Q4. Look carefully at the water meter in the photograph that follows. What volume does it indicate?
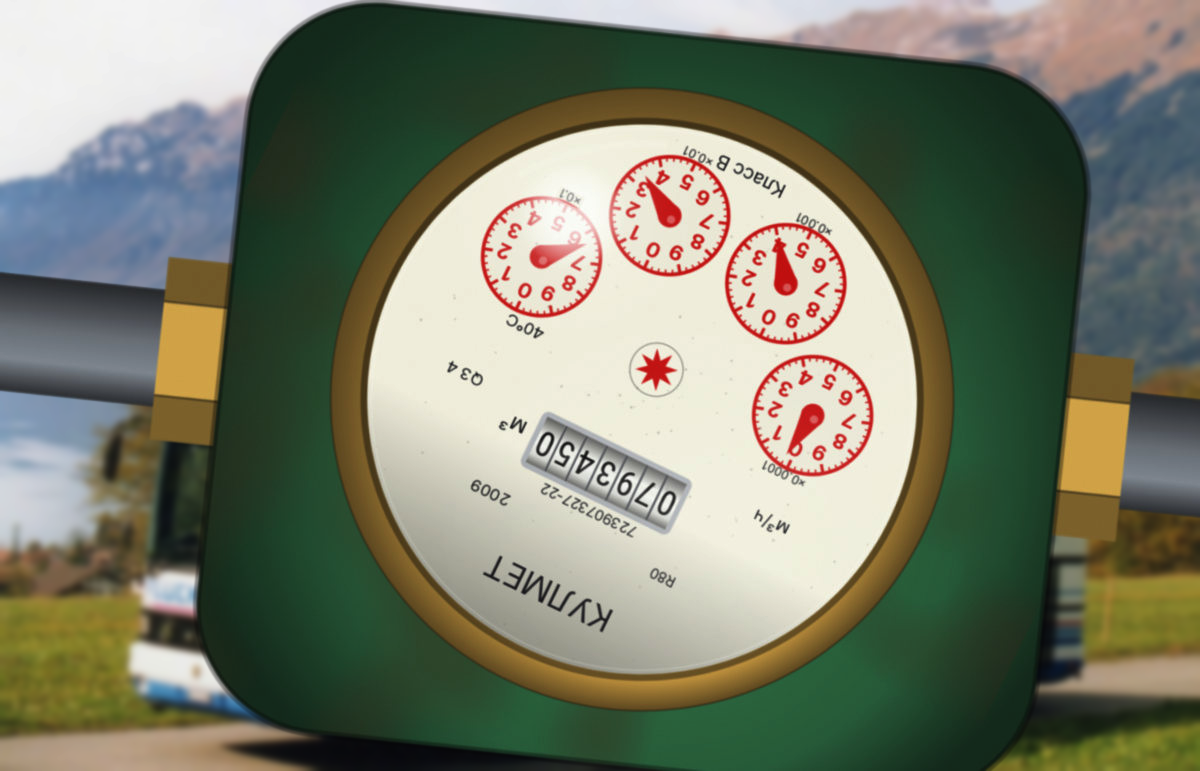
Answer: 793450.6340 m³
